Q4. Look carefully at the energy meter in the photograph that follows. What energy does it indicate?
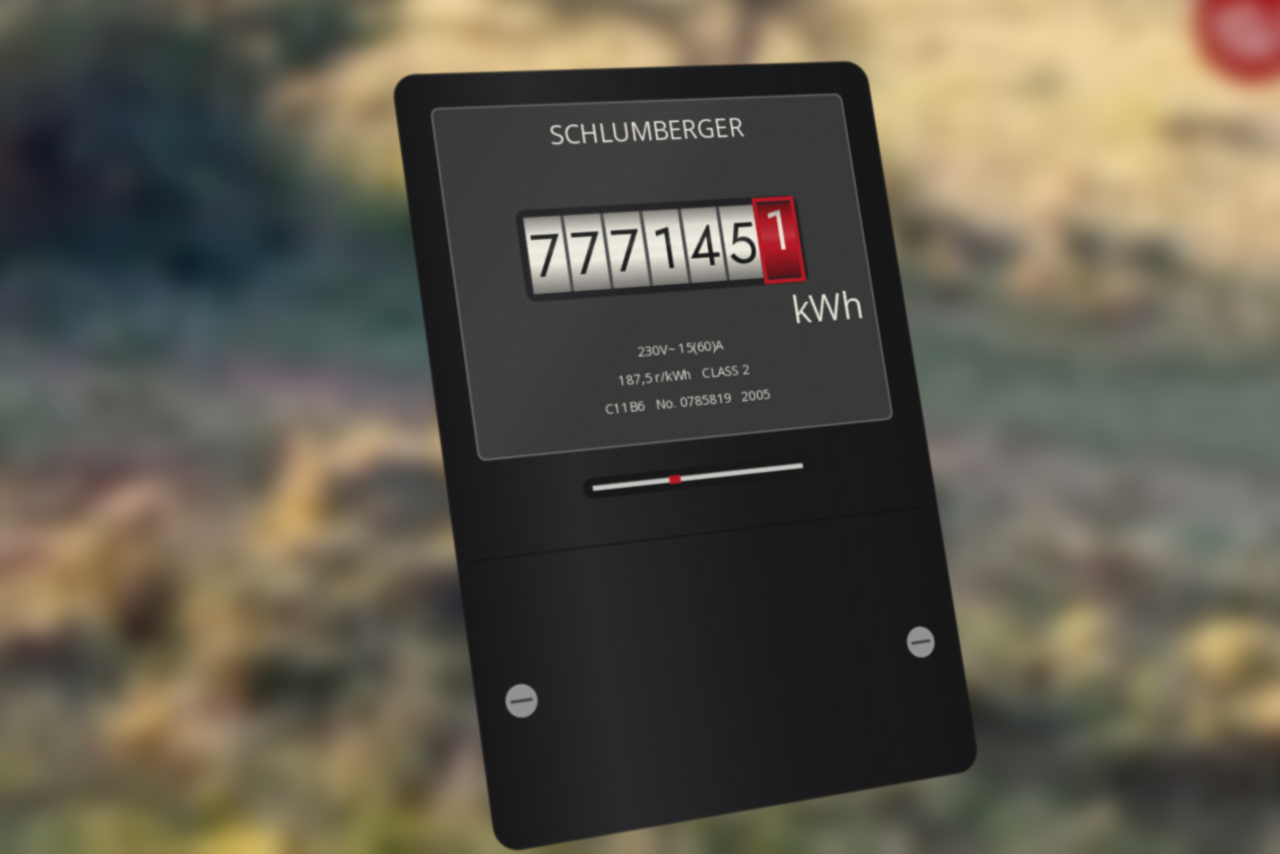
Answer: 777145.1 kWh
